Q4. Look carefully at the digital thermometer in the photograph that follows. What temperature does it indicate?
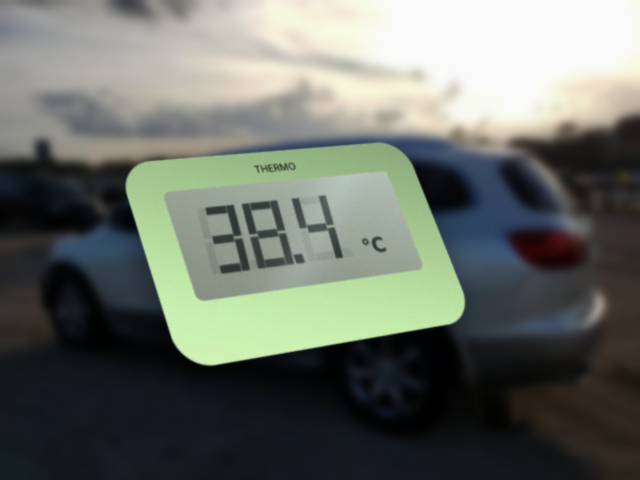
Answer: 38.4 °C
